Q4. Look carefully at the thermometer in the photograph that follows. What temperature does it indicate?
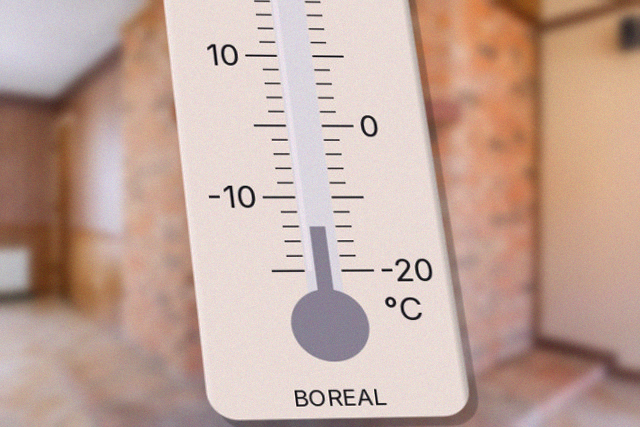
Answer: -14 °C
